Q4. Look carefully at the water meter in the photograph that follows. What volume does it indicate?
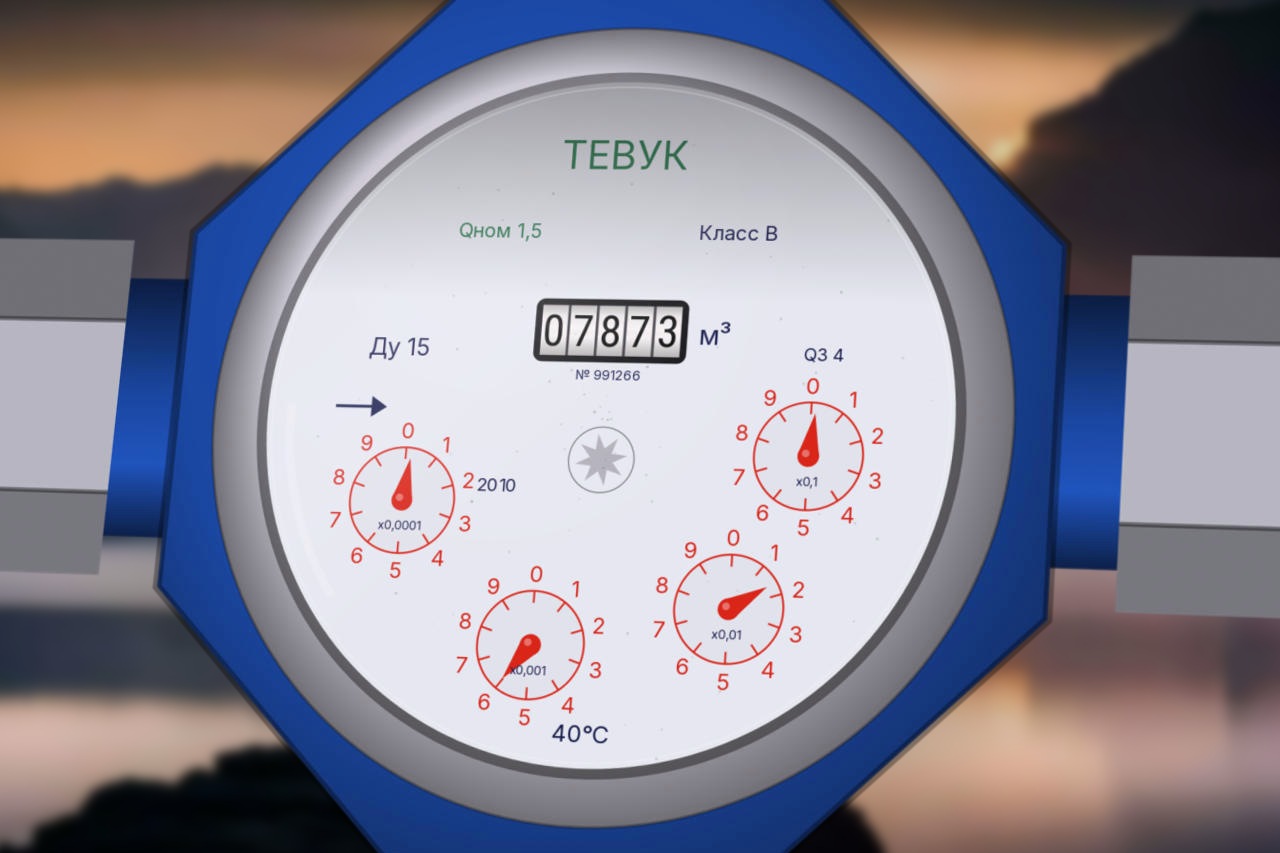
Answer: 7873.0160 m³
